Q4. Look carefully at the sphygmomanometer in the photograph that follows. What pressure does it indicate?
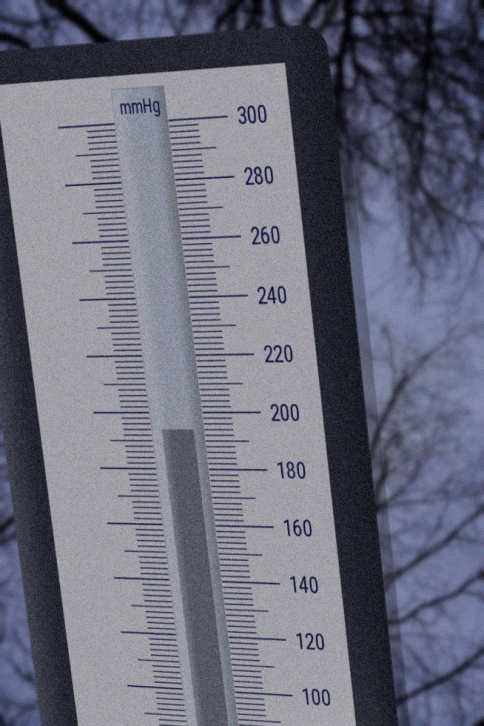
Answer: 194 mmHg
